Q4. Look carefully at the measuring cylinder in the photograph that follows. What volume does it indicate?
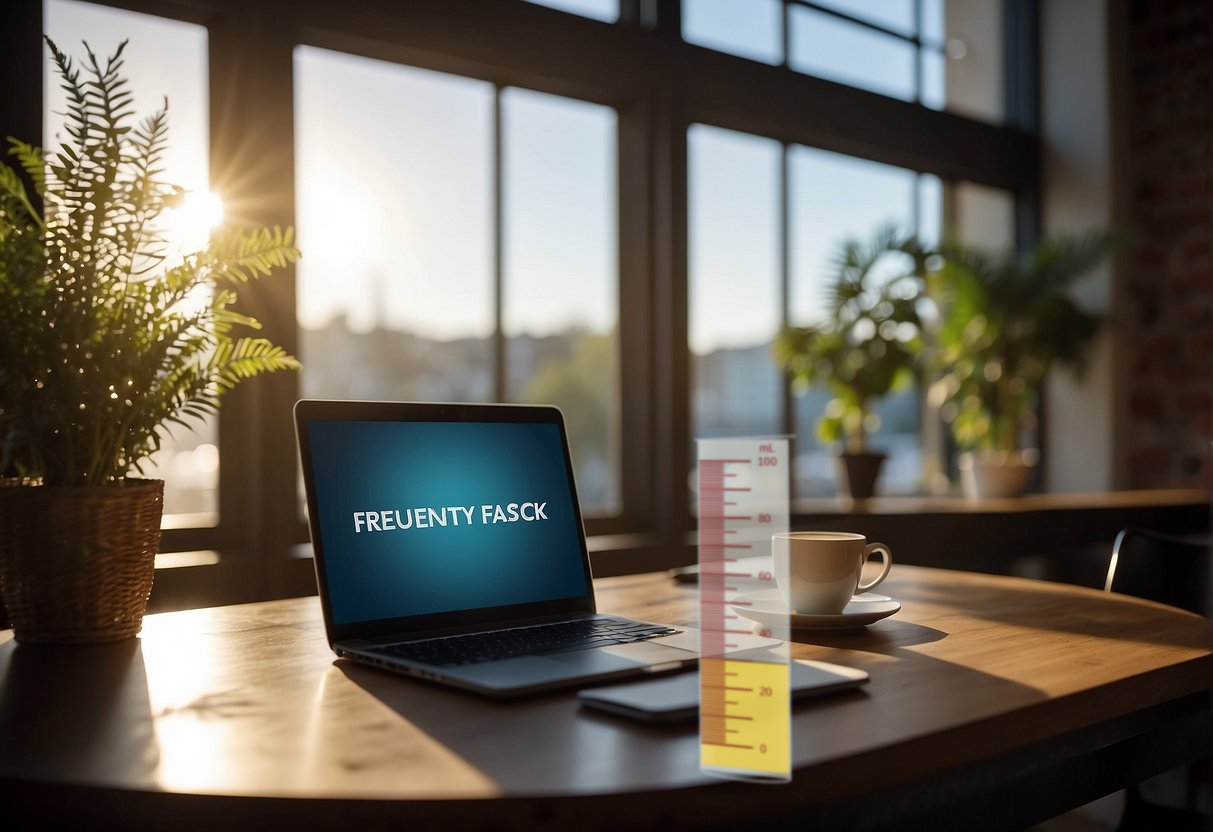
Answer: 30 mL
